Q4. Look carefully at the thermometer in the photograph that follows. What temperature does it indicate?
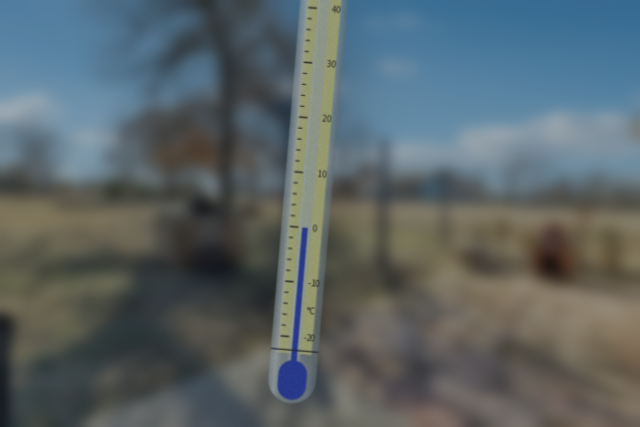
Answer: 0 °C
